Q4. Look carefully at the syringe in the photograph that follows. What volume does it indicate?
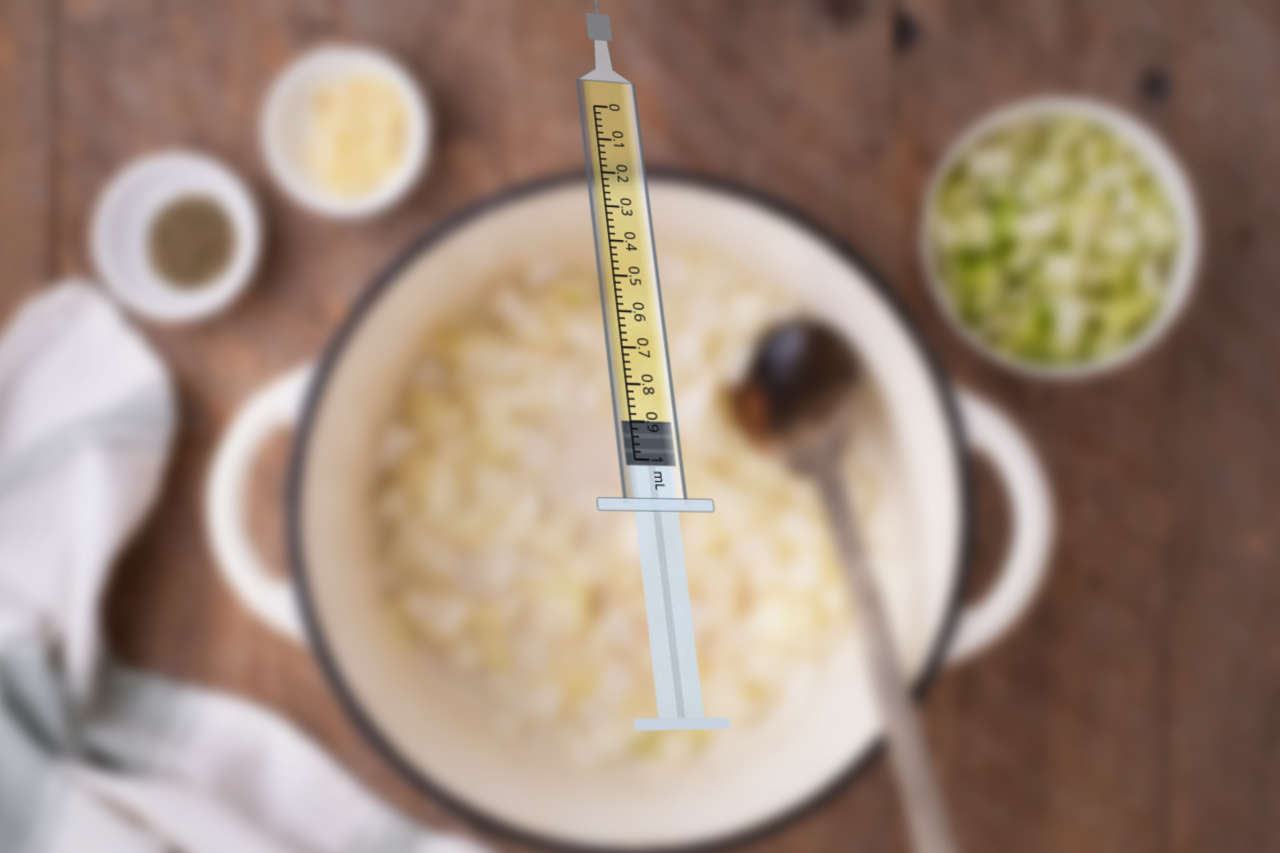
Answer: 0.9 mL
